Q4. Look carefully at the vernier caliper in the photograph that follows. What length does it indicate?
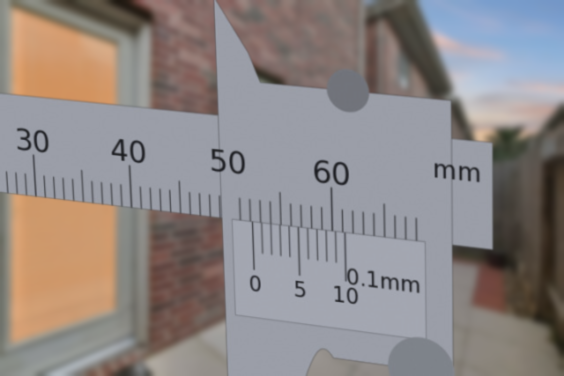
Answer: 52.2 mm
